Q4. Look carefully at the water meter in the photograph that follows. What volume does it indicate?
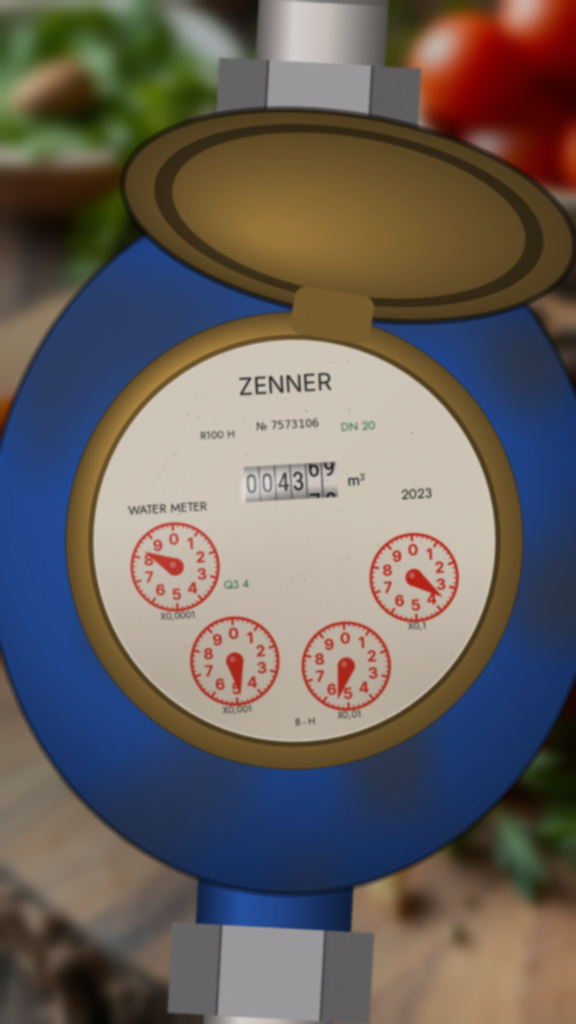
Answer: 4369.3548 m³
